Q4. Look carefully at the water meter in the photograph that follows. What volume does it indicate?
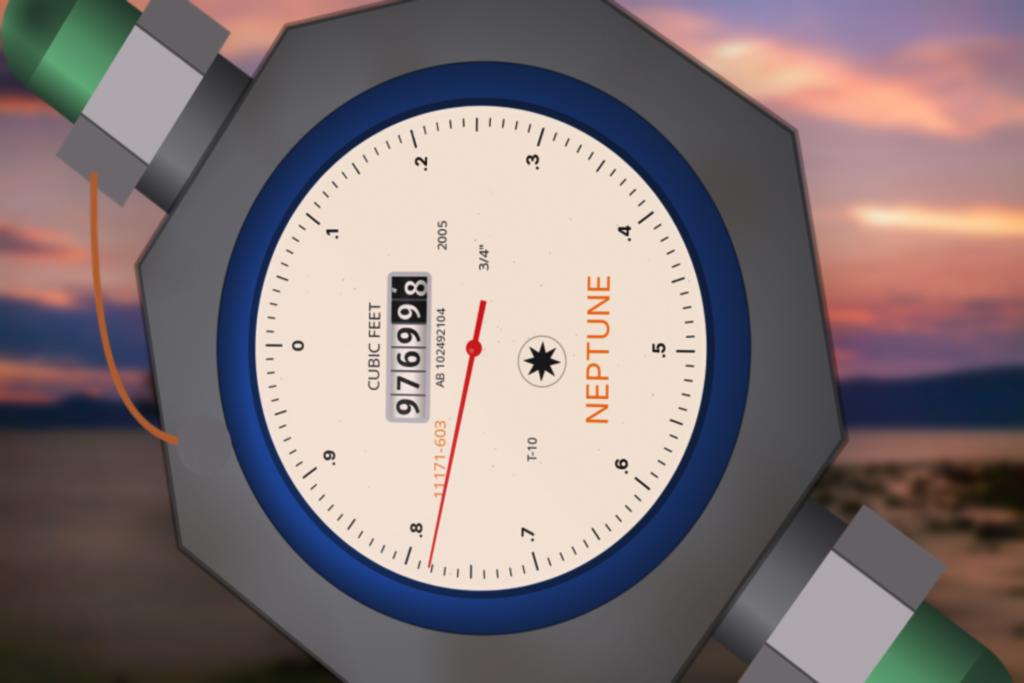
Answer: 976997.78 ft³
